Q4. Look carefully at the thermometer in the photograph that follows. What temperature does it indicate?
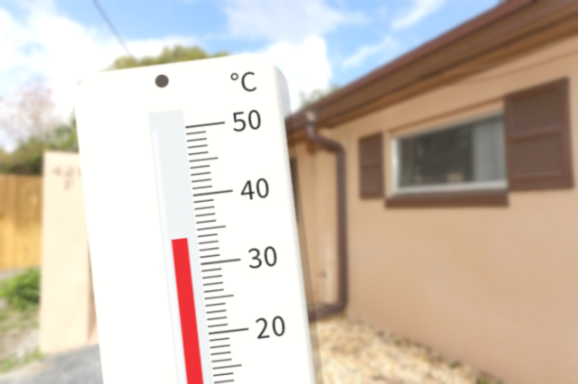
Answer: 34 °C
